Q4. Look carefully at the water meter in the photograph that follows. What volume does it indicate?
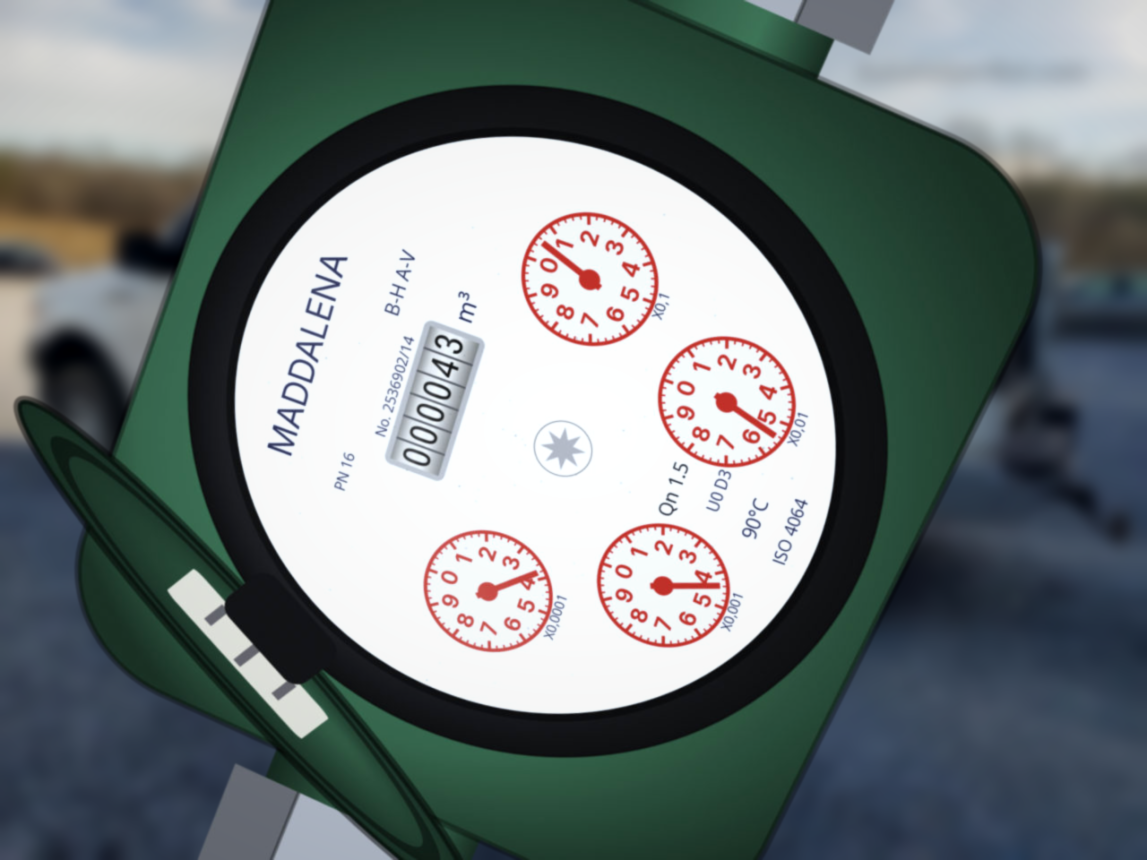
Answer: 43.0543 m³
